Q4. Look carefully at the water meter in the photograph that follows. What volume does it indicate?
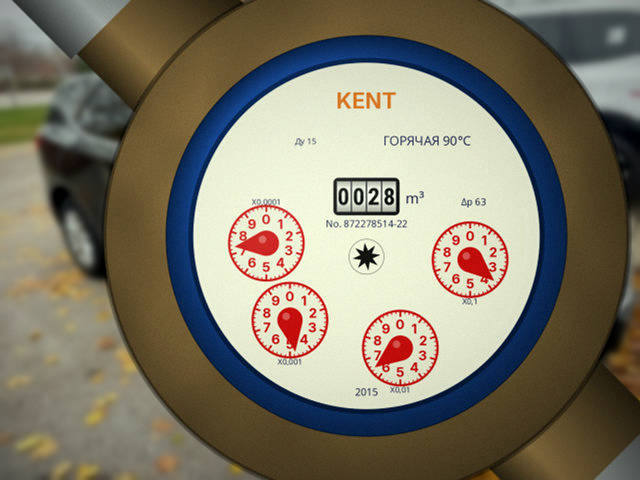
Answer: 28.3647 m³
